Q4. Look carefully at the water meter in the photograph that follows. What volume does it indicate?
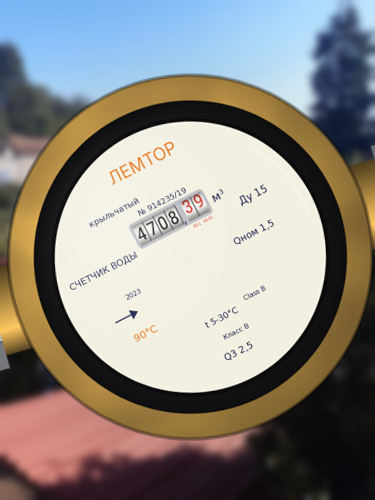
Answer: 4708.39 m³
